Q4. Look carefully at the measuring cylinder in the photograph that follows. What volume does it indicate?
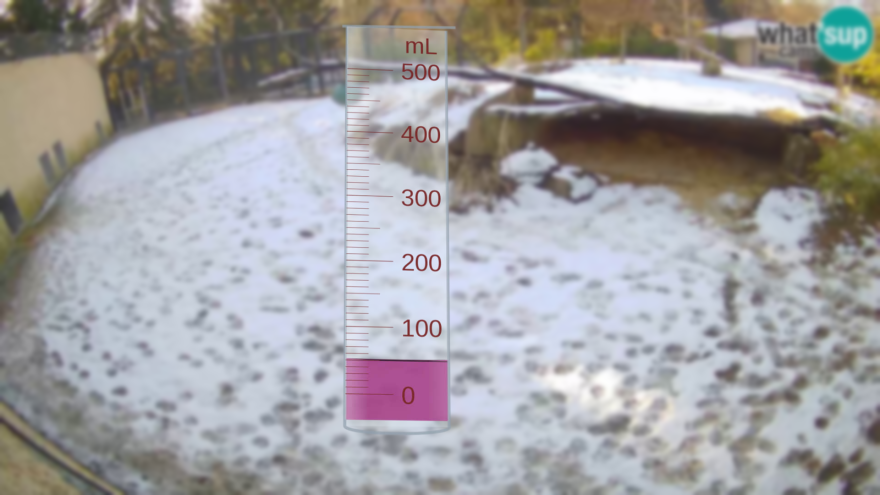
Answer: 50 mL
